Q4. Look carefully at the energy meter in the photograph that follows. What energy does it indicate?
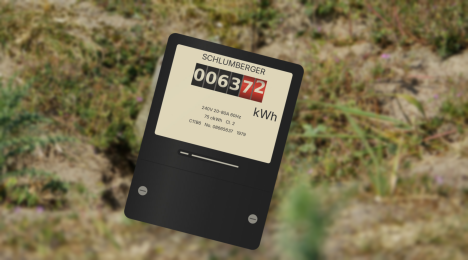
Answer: 63.72 kWh
